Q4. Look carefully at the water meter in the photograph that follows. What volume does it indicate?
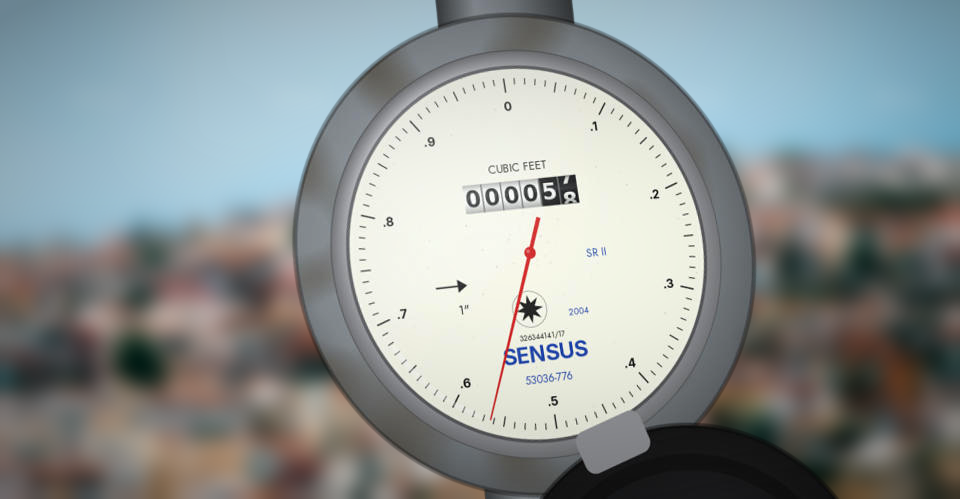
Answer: 57.56 ft³
